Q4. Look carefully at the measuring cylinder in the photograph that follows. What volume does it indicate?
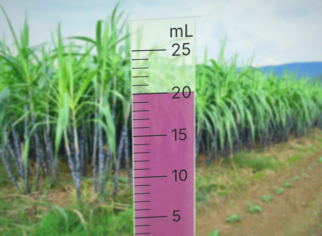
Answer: 20 mL
